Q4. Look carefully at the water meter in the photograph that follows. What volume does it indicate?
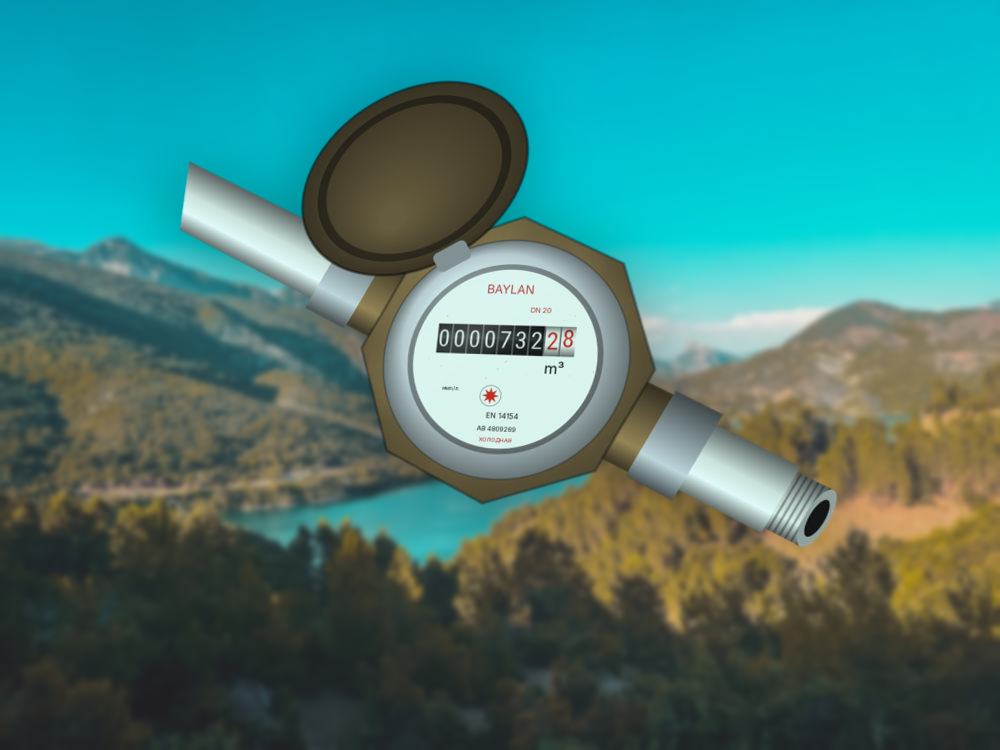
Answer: 732.28 m³
